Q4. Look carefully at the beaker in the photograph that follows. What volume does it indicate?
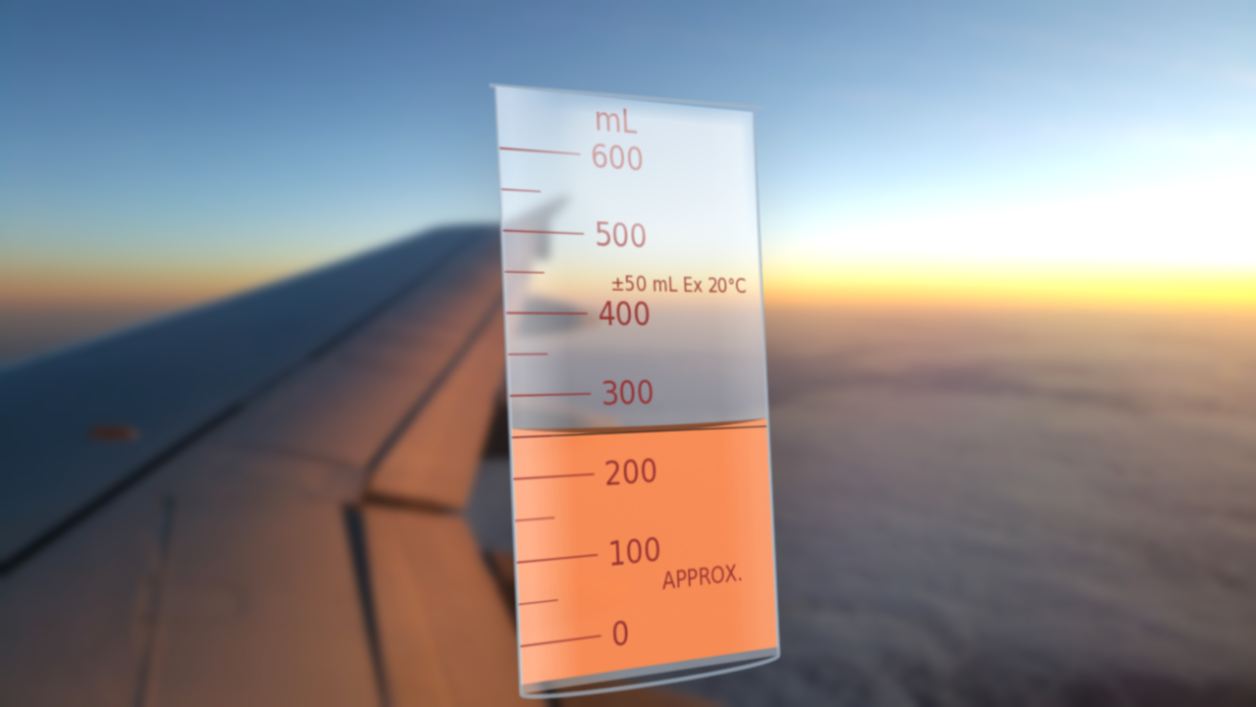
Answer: 250 mL
